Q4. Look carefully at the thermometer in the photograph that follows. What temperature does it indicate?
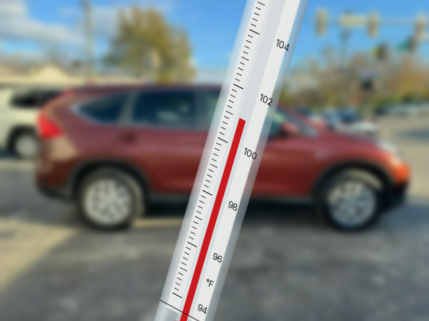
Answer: 101 °F
